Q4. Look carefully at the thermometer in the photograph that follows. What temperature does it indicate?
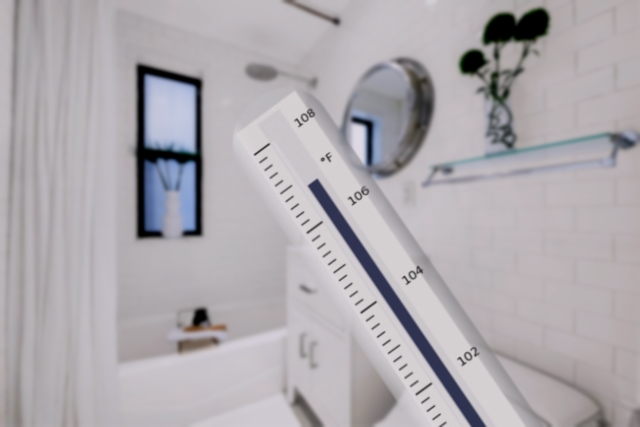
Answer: 106.8 °F
